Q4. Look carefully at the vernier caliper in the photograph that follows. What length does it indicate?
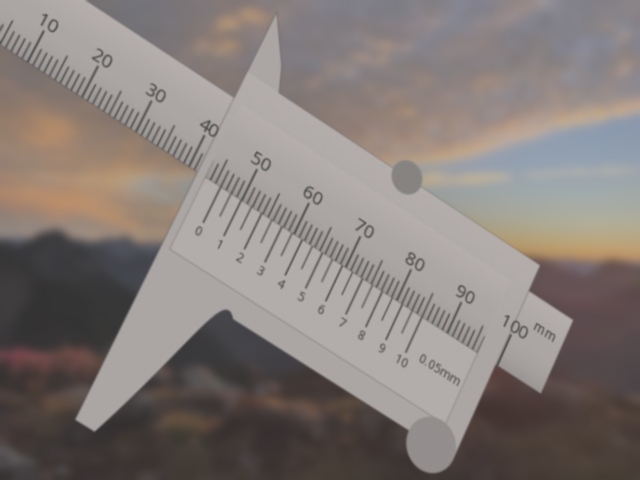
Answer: 46.0 mm
